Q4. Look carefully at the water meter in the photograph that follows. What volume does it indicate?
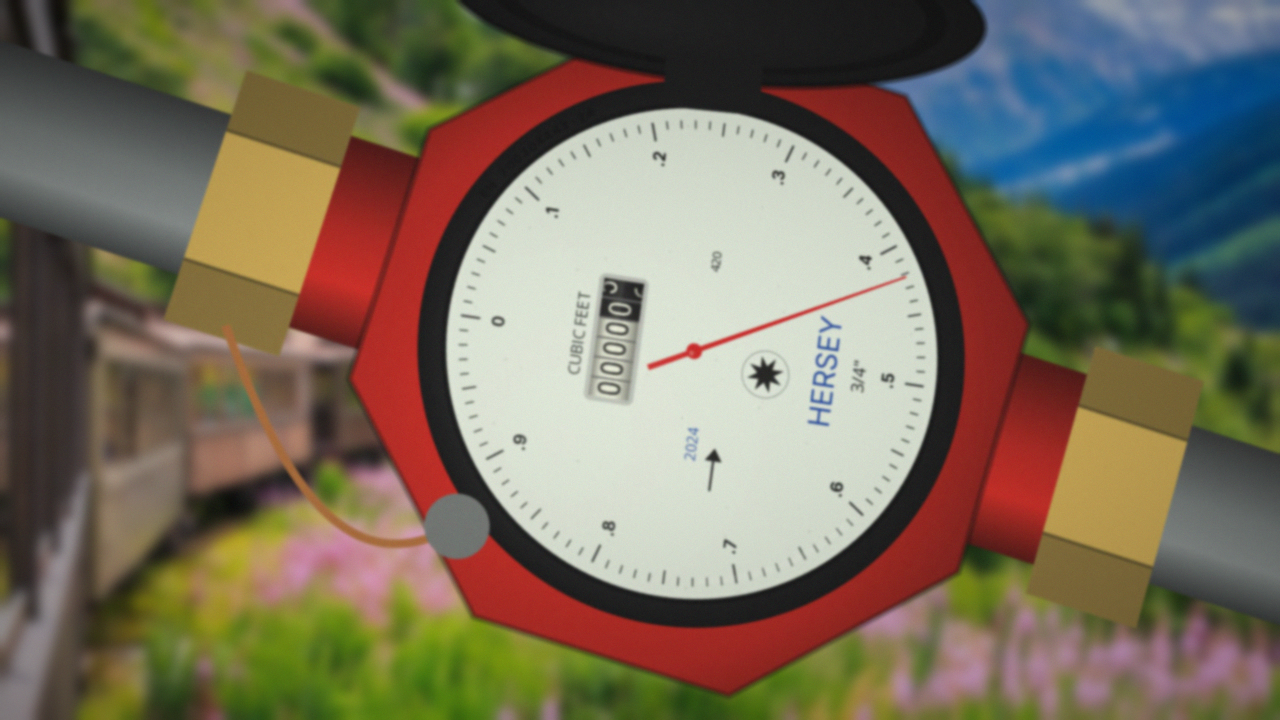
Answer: 5.42 ft³
